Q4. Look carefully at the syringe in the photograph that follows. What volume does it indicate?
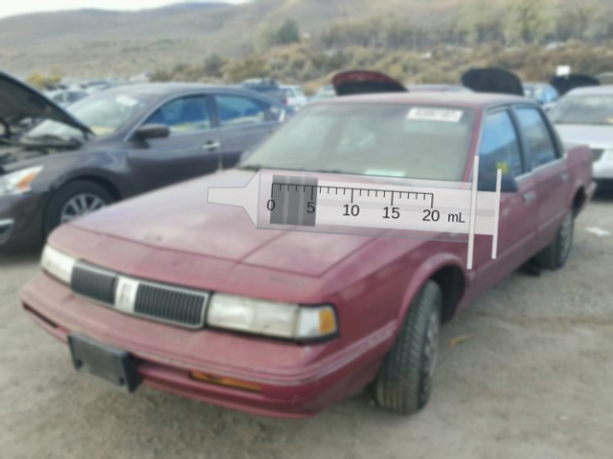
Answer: 0 mL
